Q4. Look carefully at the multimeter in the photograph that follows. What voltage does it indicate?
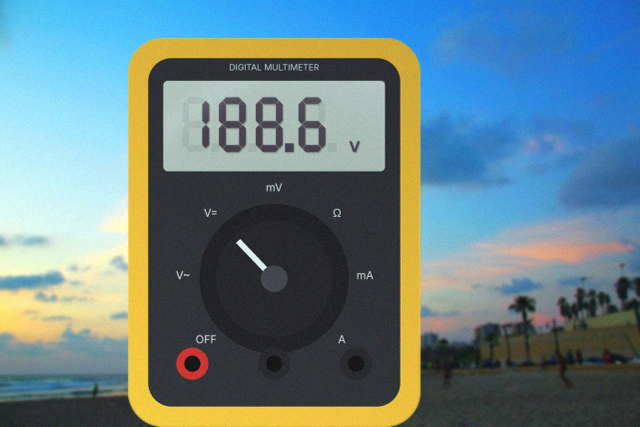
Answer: 188.6 V
